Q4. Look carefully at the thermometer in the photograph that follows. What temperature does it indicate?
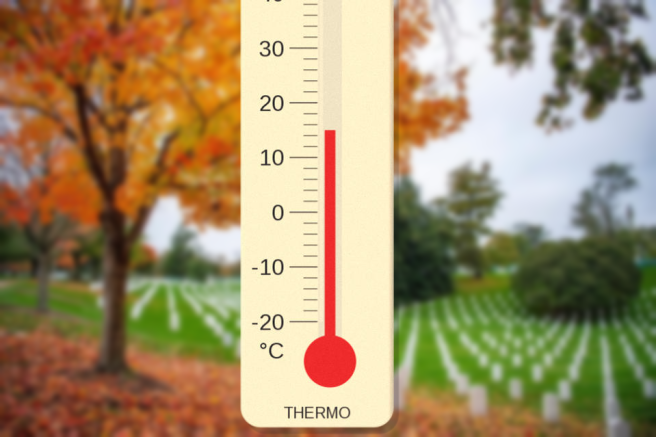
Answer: 15 °C
